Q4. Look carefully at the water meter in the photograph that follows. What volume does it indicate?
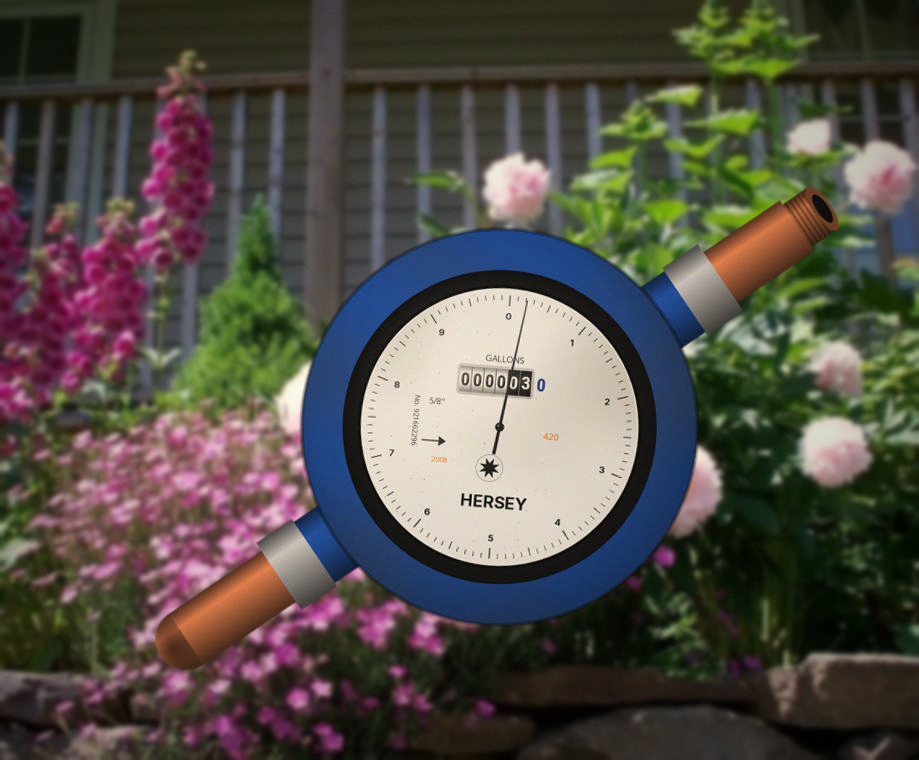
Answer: 30.2 gal
